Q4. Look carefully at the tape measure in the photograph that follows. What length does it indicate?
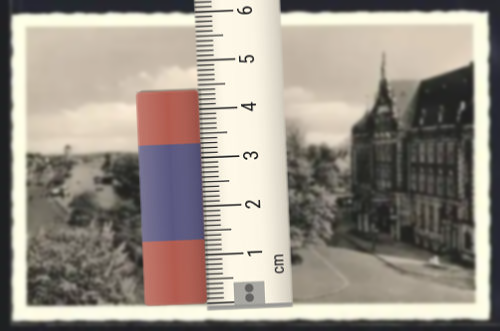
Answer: 4.4 cm
